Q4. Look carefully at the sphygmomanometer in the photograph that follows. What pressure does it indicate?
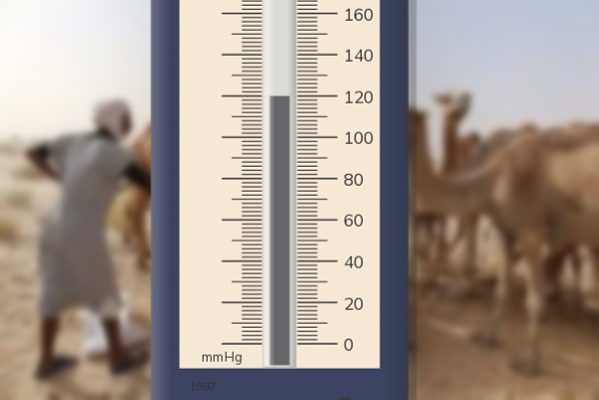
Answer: 120 mmHg
